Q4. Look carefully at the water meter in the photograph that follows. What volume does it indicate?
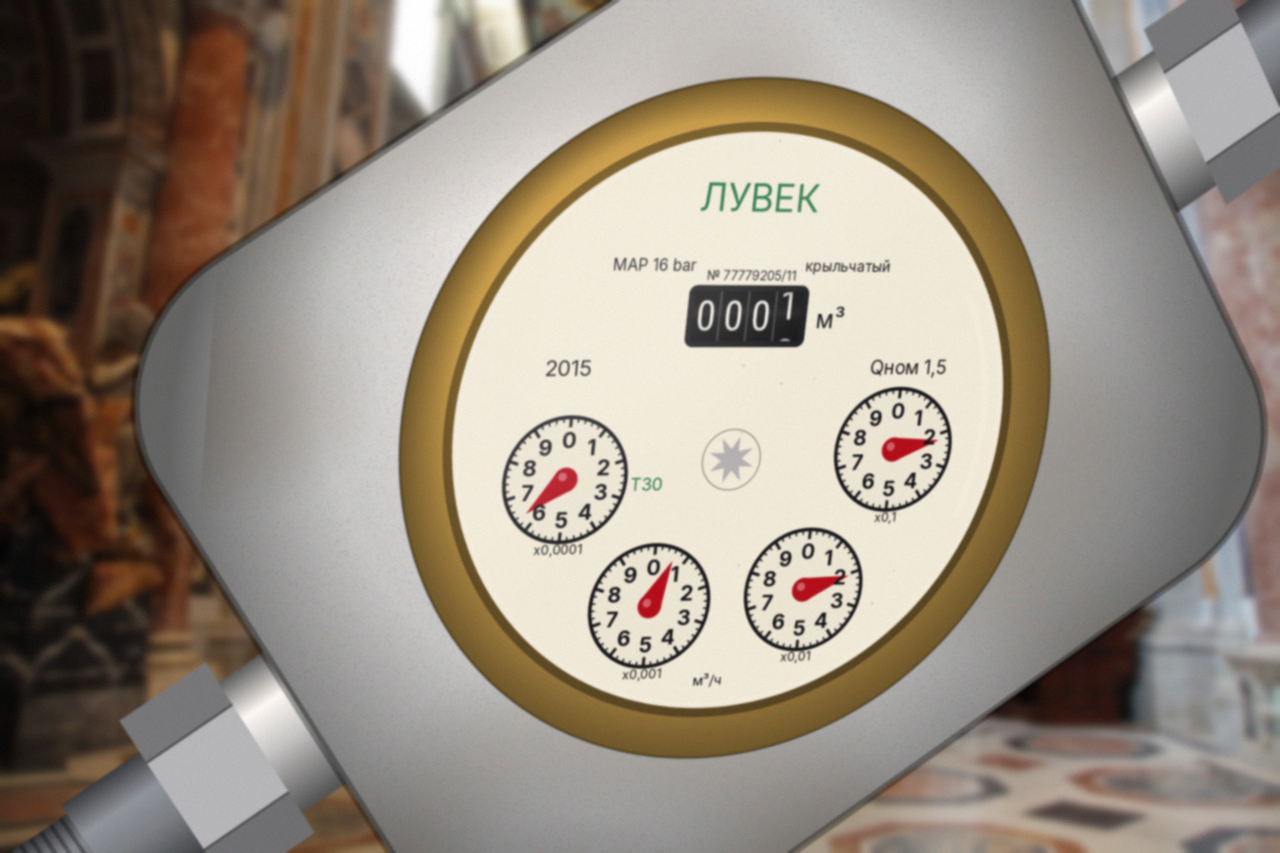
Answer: 1.2206 m³
